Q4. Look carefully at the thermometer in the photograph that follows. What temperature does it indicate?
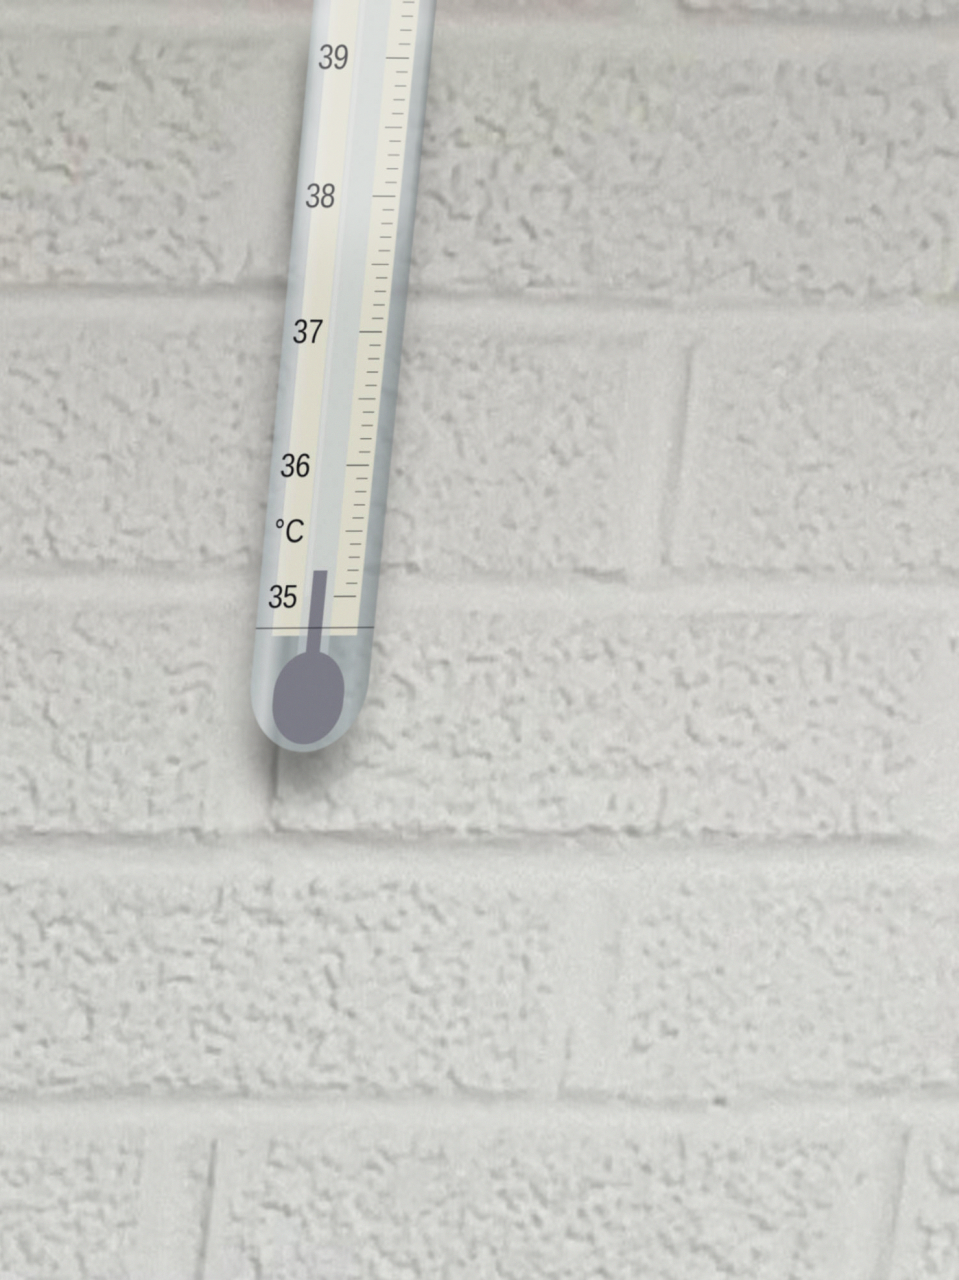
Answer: 35.2 °C
